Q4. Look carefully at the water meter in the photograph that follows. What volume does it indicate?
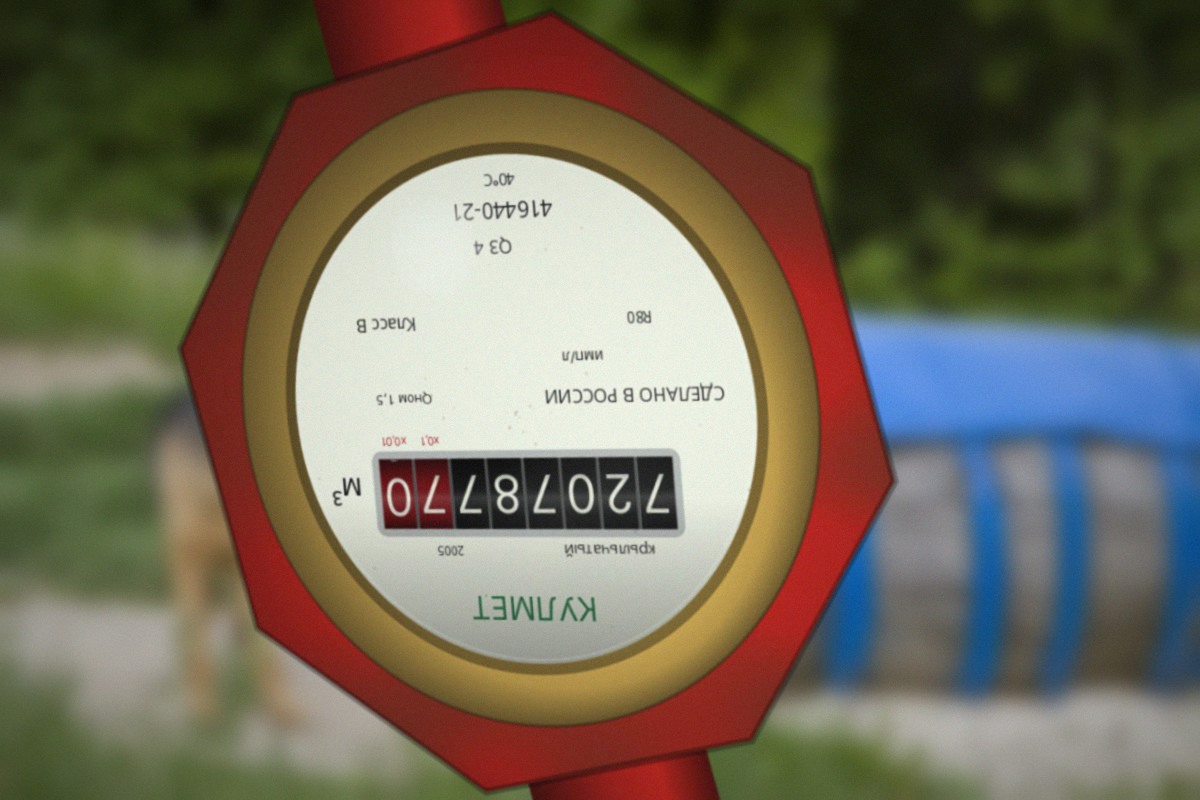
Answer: 720787.70 m³
